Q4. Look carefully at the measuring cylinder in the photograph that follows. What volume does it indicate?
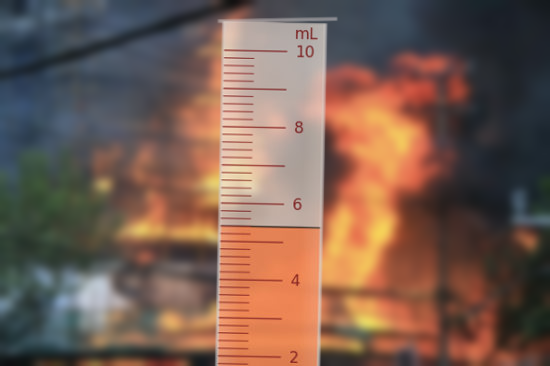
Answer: 5.4 mL
